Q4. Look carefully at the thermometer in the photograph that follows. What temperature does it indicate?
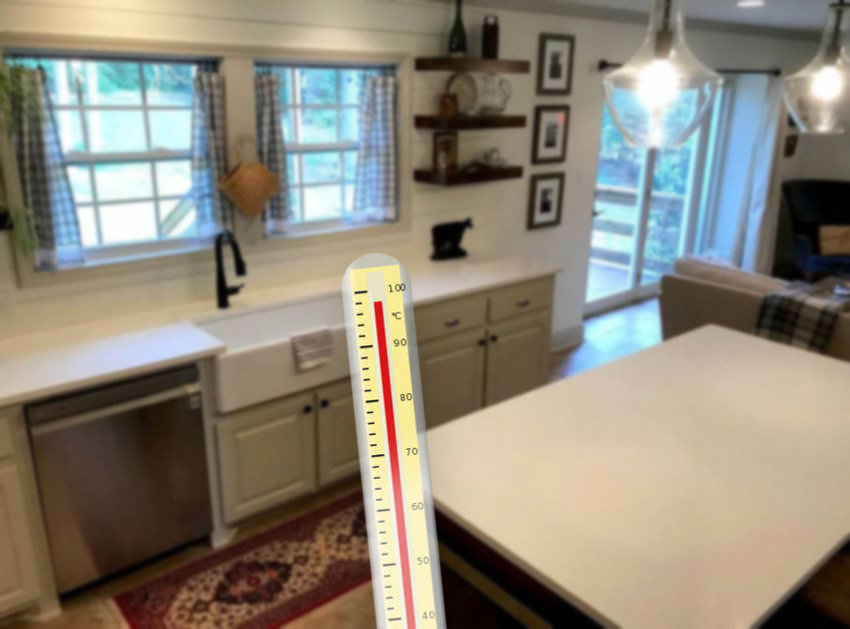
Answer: 98 °C
